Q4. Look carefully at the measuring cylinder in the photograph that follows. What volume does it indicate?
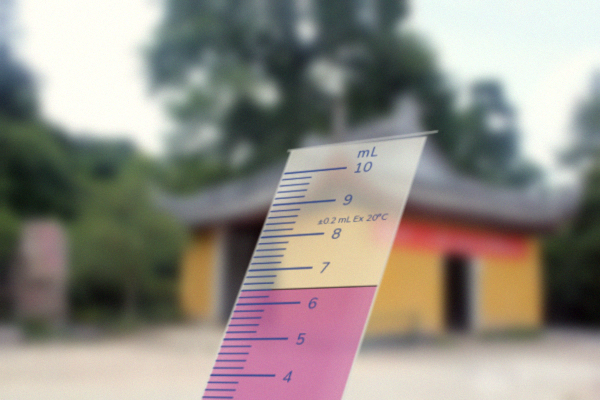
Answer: 6.4 mL
